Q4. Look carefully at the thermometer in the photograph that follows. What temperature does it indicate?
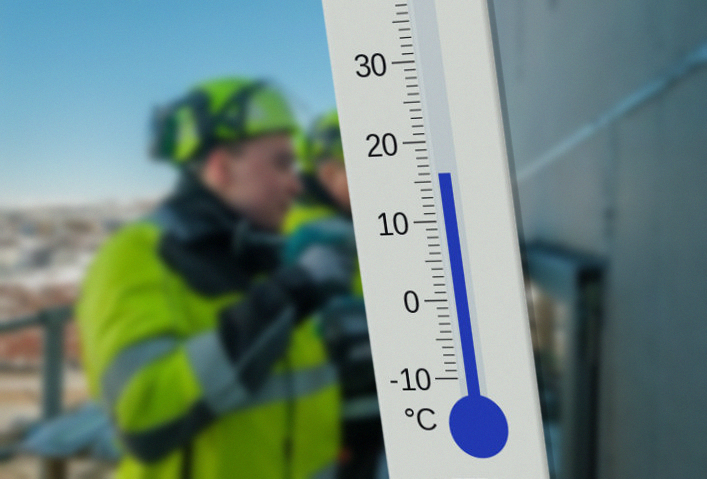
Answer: 16 °C
